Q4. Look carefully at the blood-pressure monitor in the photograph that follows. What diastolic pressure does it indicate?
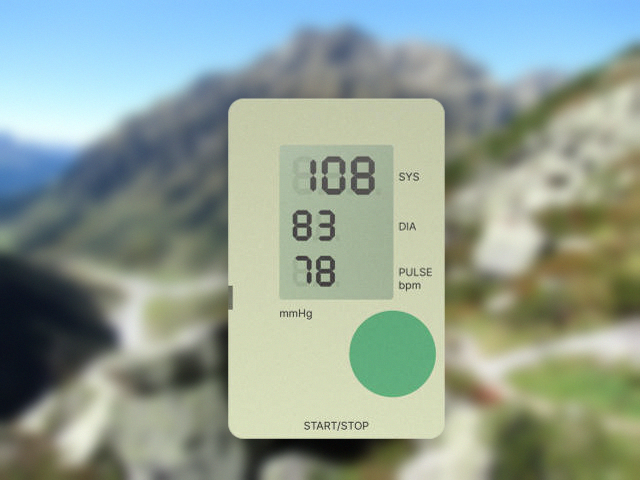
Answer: 83 mmHg
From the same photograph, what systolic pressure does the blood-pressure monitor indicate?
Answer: 108 mmHg
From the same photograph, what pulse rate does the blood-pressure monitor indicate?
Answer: 78 bpm
